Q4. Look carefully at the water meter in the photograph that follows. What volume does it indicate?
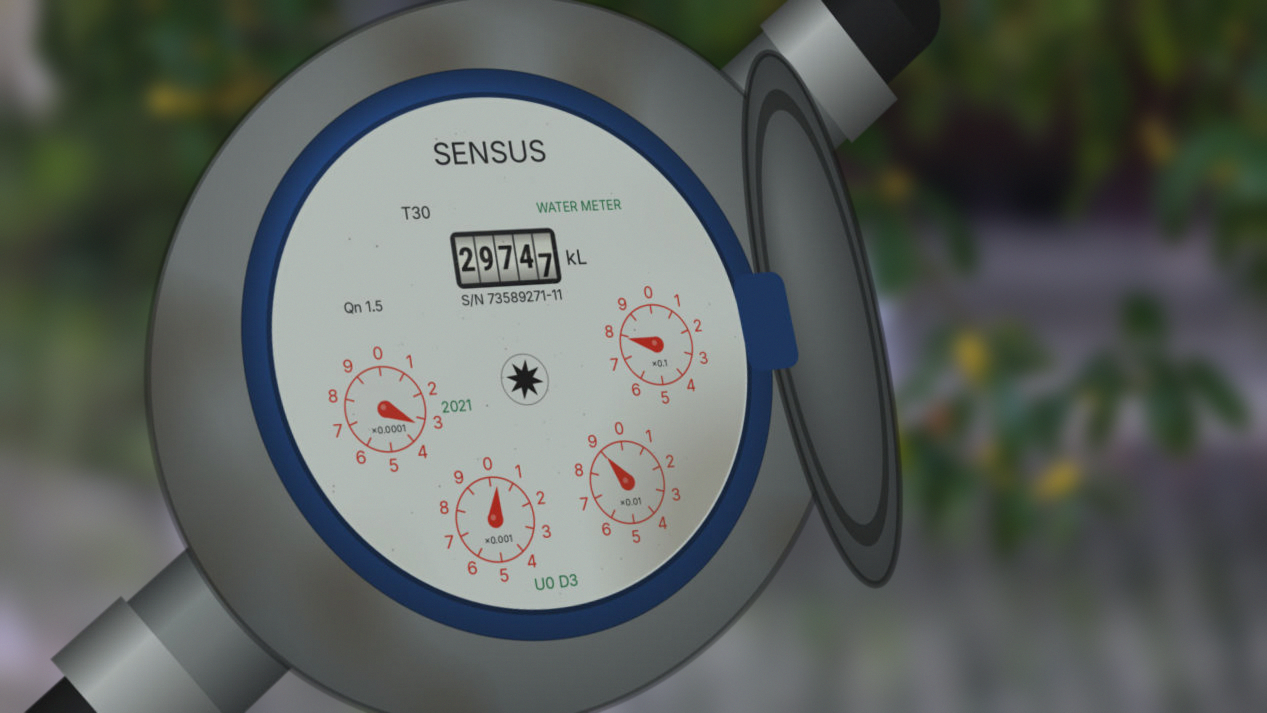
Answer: 29746.7903 kL
